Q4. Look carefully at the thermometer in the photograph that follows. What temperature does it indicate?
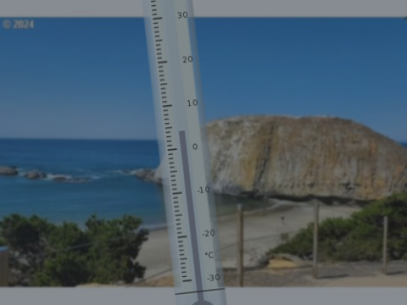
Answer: 4 °C
